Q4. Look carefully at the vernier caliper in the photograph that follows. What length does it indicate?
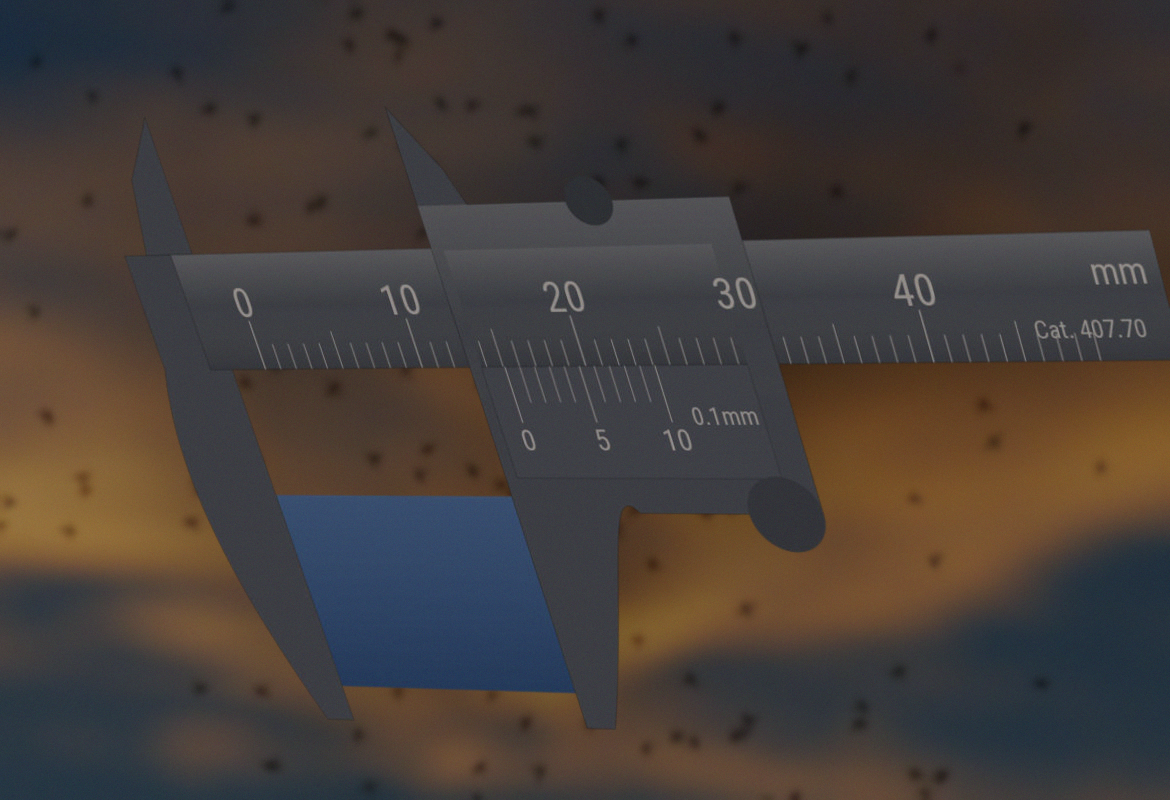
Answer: 15.1 mm
